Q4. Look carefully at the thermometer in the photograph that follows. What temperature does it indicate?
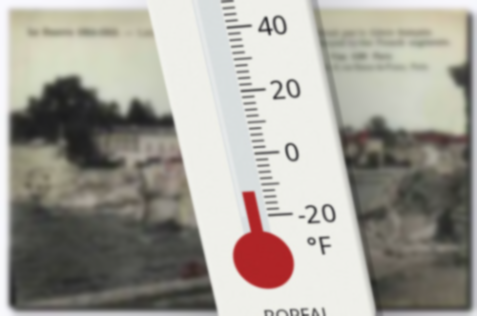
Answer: -12 °F
